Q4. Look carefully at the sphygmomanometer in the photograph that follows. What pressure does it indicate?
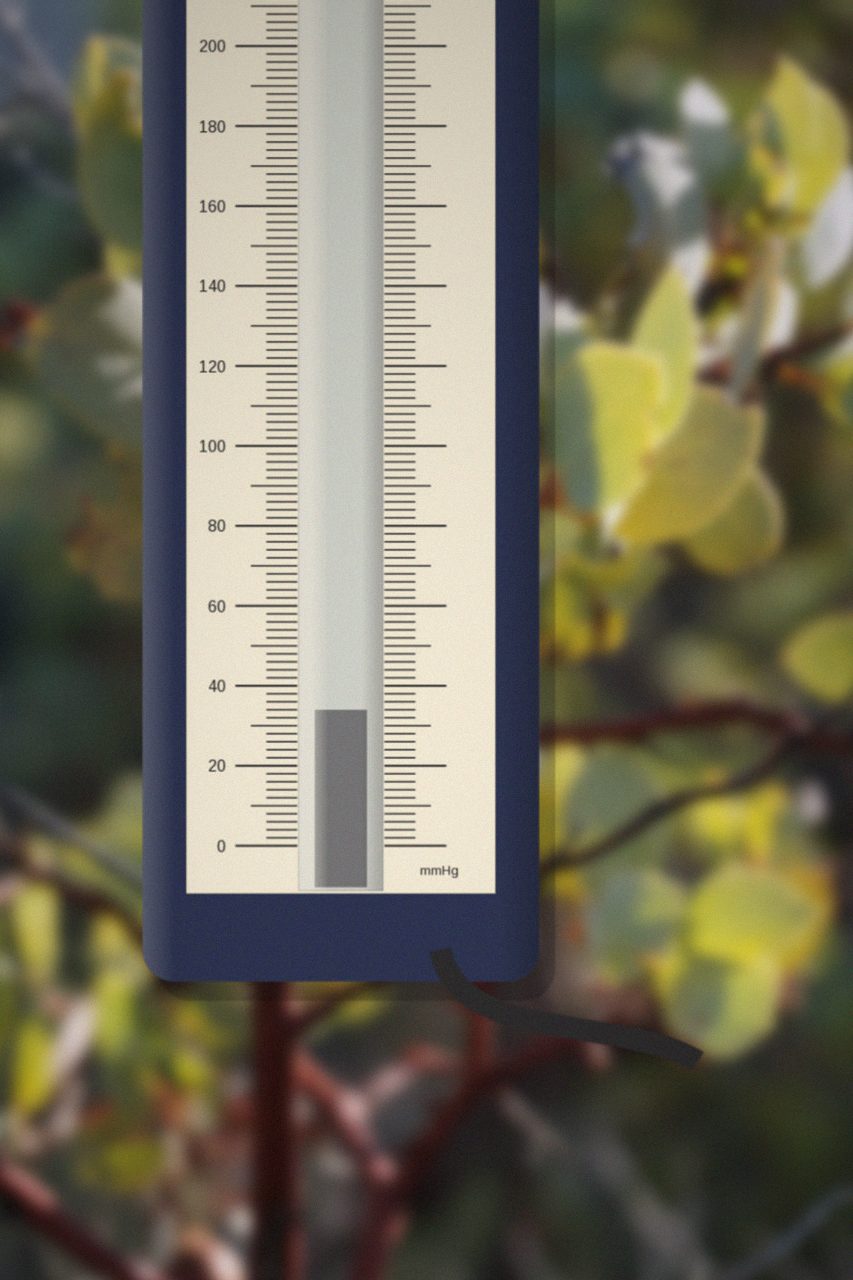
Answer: 34 mmHg
